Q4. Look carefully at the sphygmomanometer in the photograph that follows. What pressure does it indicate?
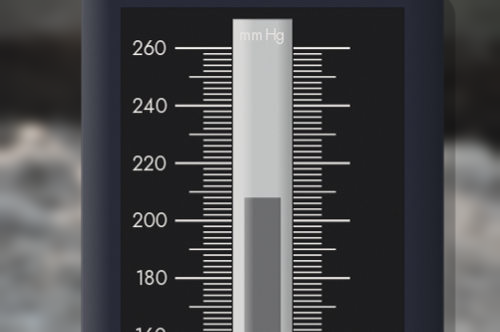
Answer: 208 mmHg
